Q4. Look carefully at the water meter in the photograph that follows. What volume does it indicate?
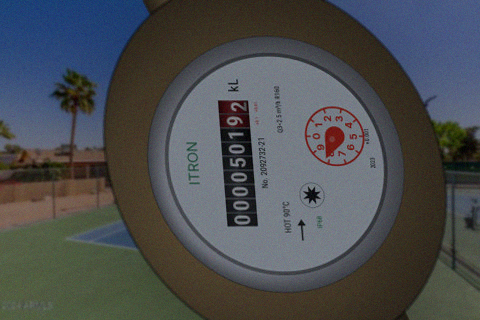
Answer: 501.918 kL
